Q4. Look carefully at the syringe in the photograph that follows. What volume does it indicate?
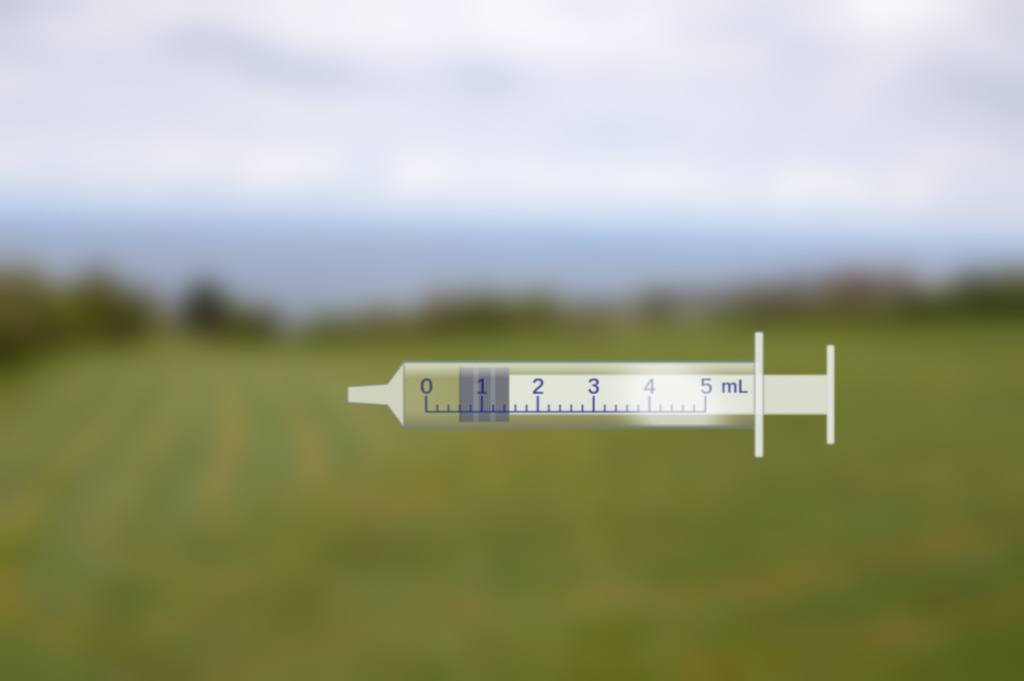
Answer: 0.6 mL
